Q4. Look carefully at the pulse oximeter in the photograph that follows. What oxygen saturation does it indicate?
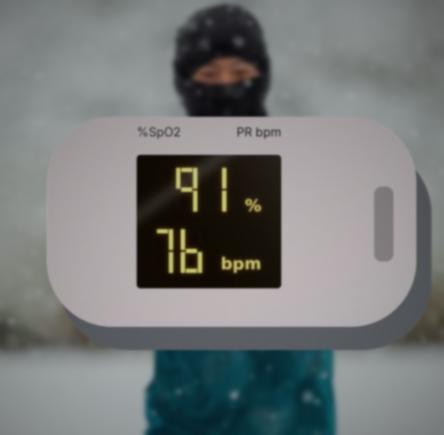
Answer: 91 %
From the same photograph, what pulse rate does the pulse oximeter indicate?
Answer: 76 bpm
